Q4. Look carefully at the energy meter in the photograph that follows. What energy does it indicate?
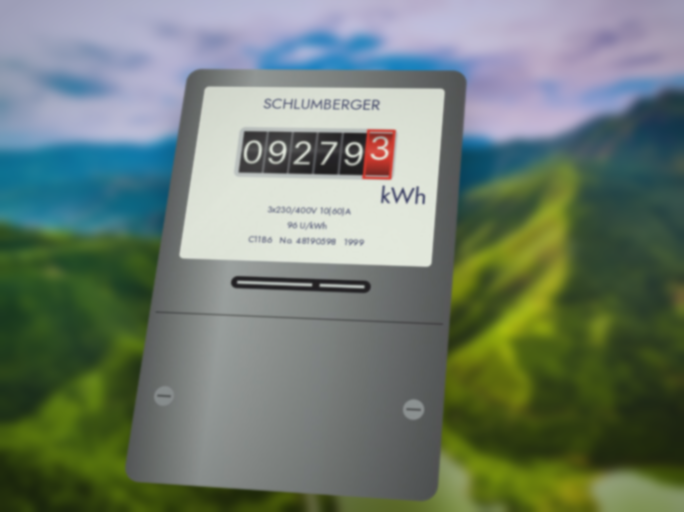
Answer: 9279.3 kWh
